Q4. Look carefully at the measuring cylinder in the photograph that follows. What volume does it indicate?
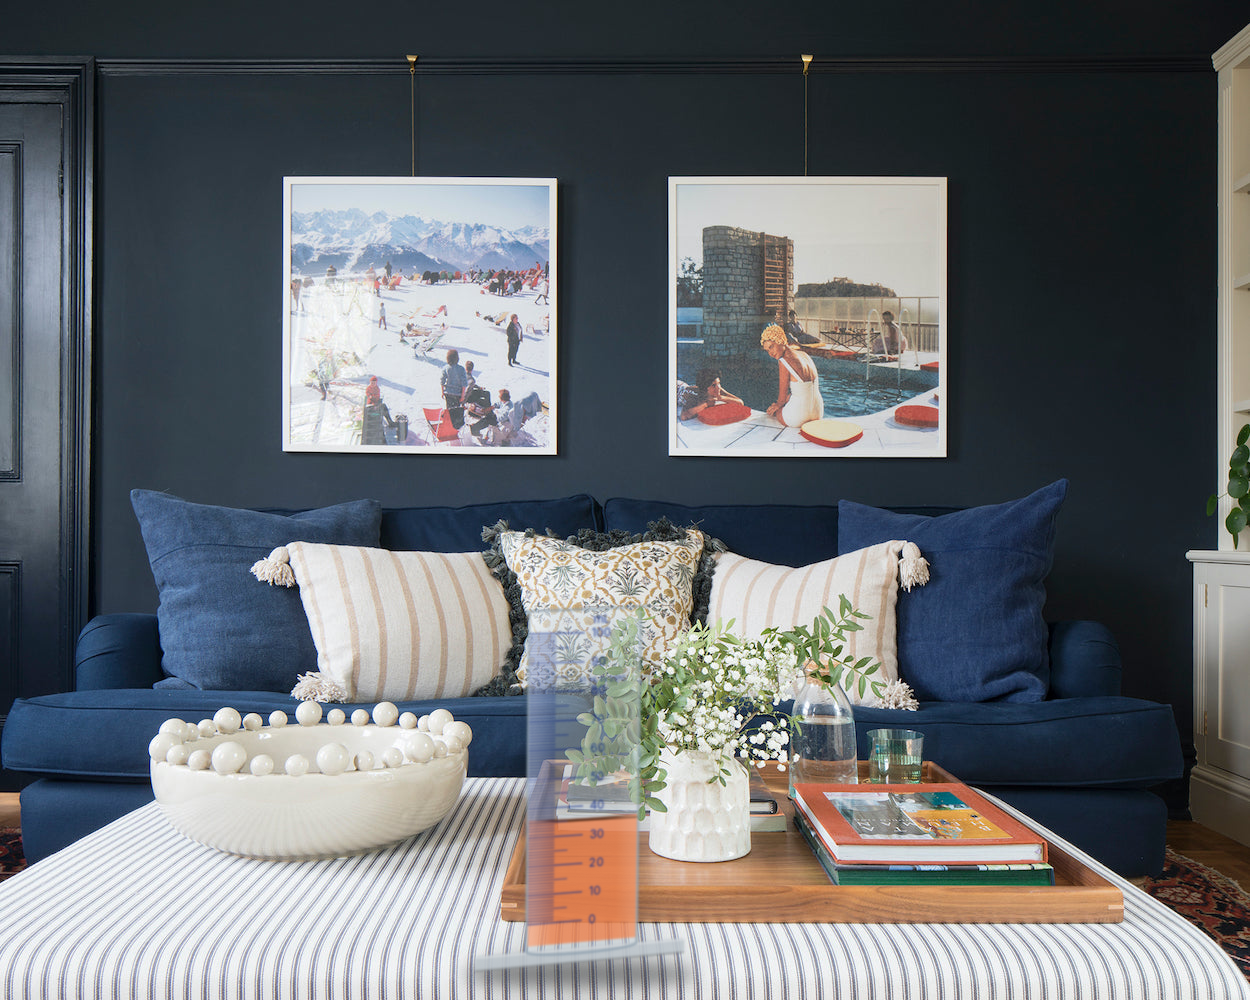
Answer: 35 mL
